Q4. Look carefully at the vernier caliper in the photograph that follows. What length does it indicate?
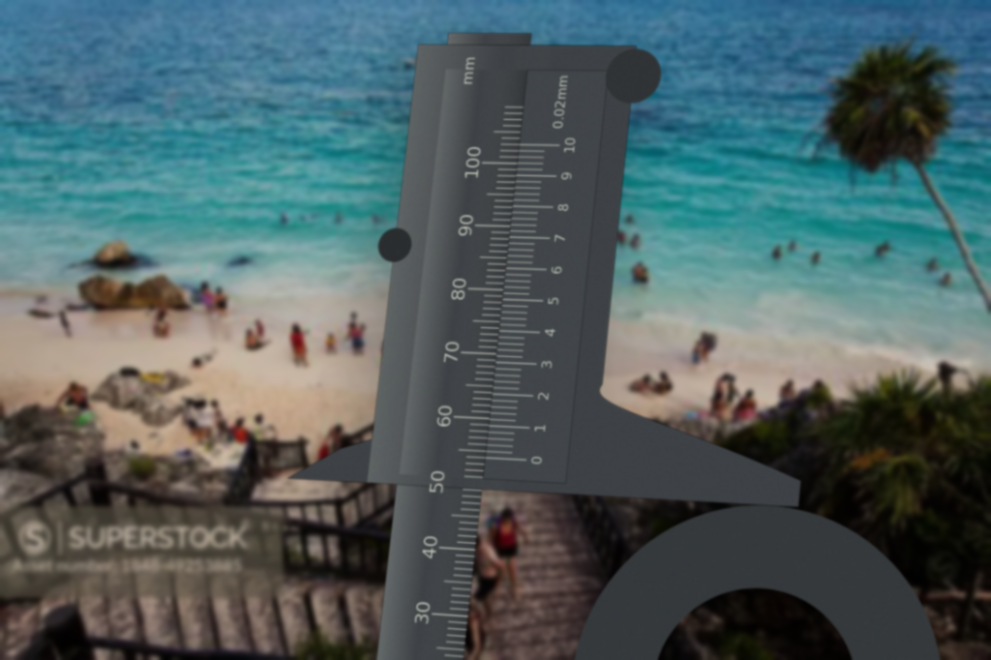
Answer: 54.0 mm
